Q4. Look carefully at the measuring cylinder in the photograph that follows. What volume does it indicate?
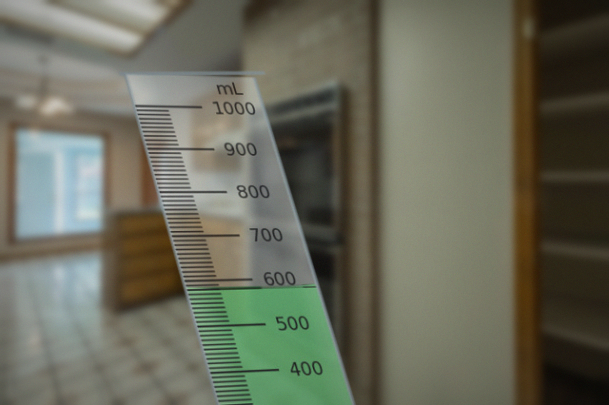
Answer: 580 mL
